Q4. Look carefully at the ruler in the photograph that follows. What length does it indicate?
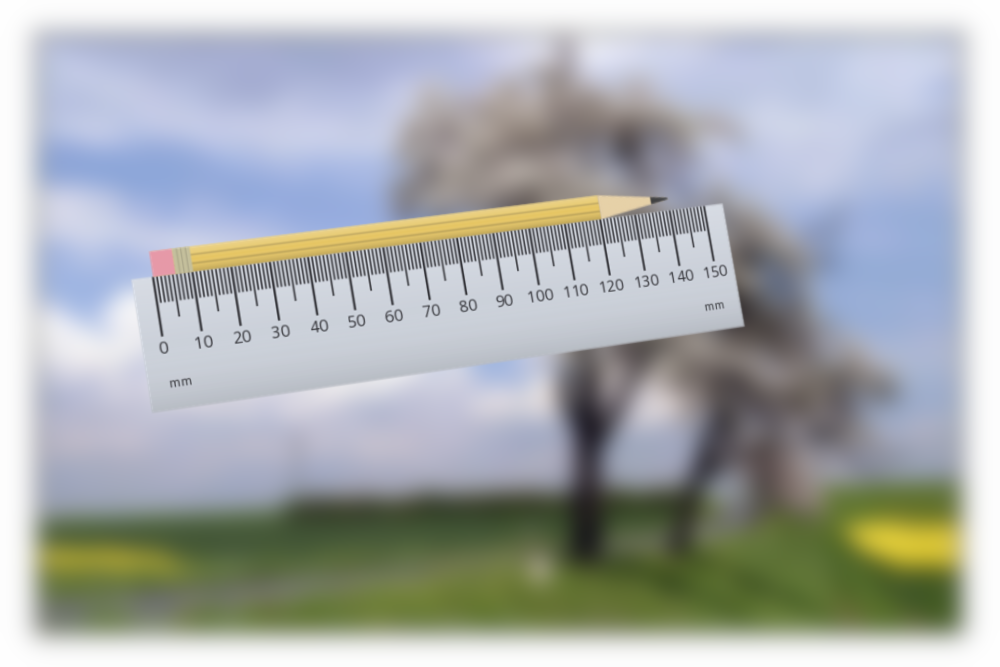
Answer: 140 mm
